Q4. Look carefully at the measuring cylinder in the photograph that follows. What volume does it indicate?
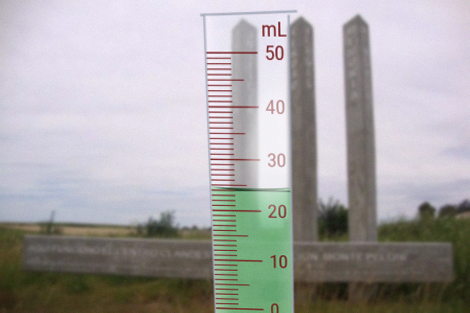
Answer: 24 mL
